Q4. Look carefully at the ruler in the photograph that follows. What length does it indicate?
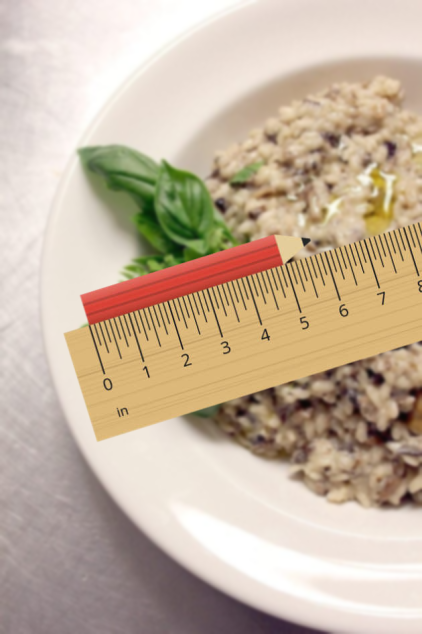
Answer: 5.75 in
